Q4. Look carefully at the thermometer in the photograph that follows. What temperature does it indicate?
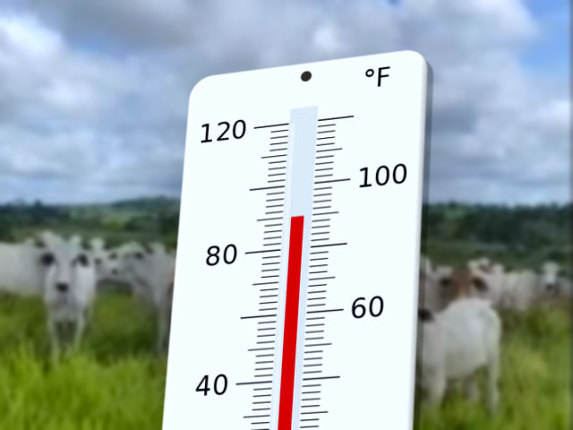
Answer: 90 °F
